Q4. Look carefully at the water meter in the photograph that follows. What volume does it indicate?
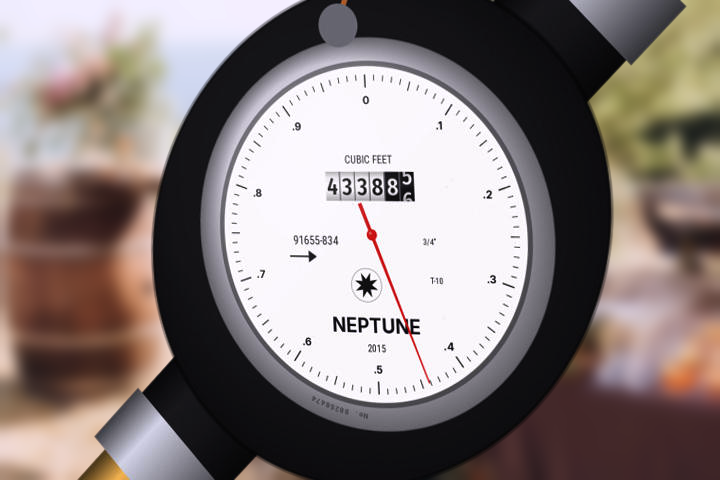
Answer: 433885.44 ft³
